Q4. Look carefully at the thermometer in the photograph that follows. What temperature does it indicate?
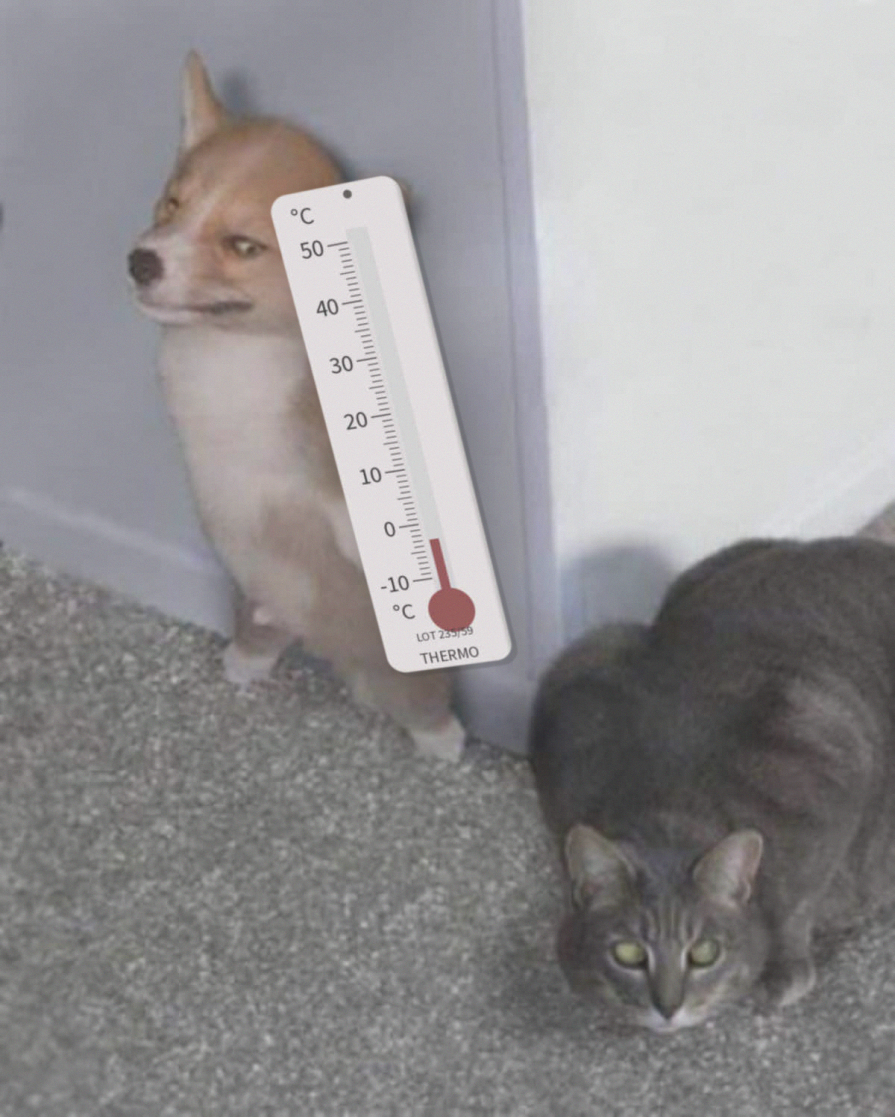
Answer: -3 °C
